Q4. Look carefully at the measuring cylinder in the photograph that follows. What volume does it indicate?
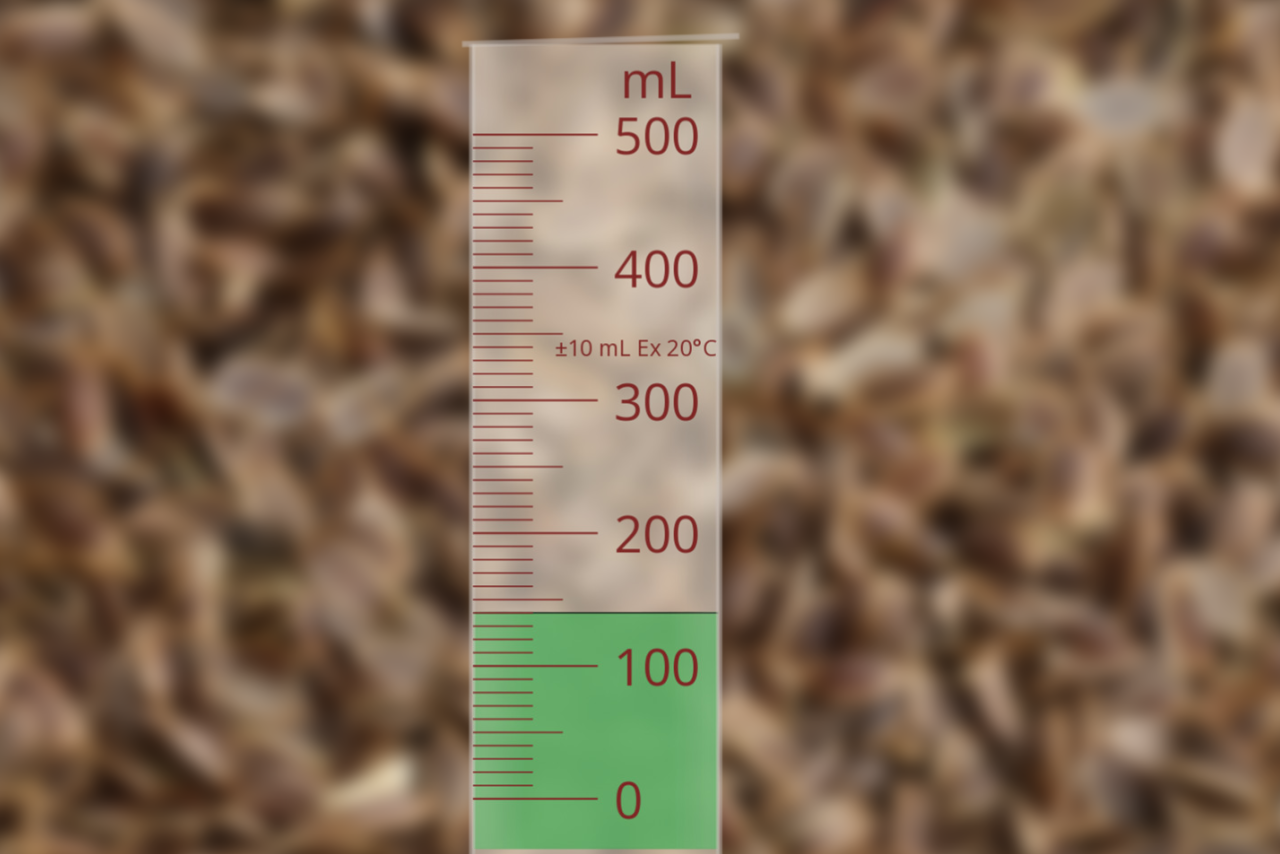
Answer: 140 mL
